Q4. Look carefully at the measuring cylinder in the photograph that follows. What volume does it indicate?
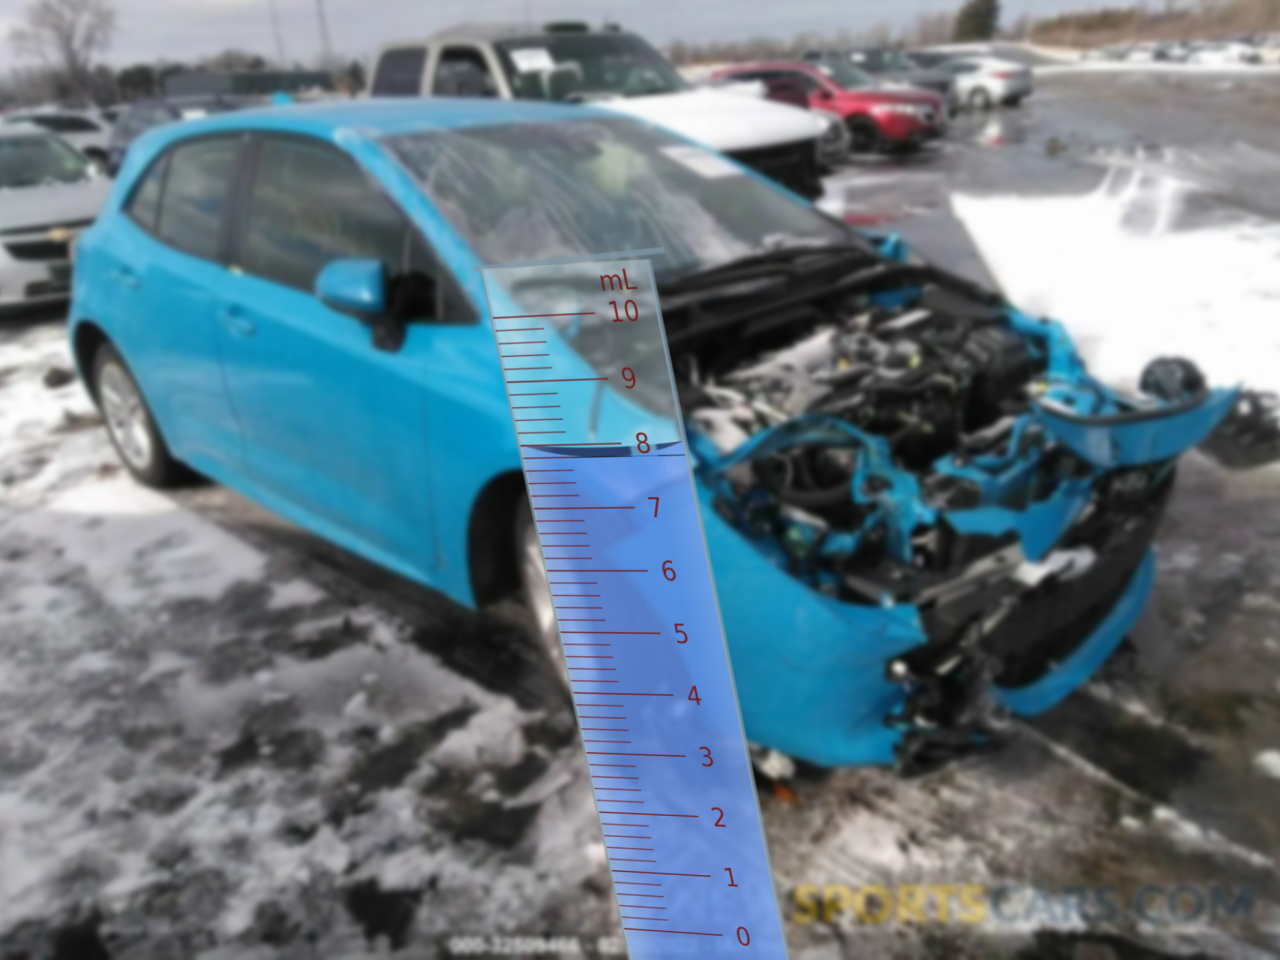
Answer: 7.8 mL
